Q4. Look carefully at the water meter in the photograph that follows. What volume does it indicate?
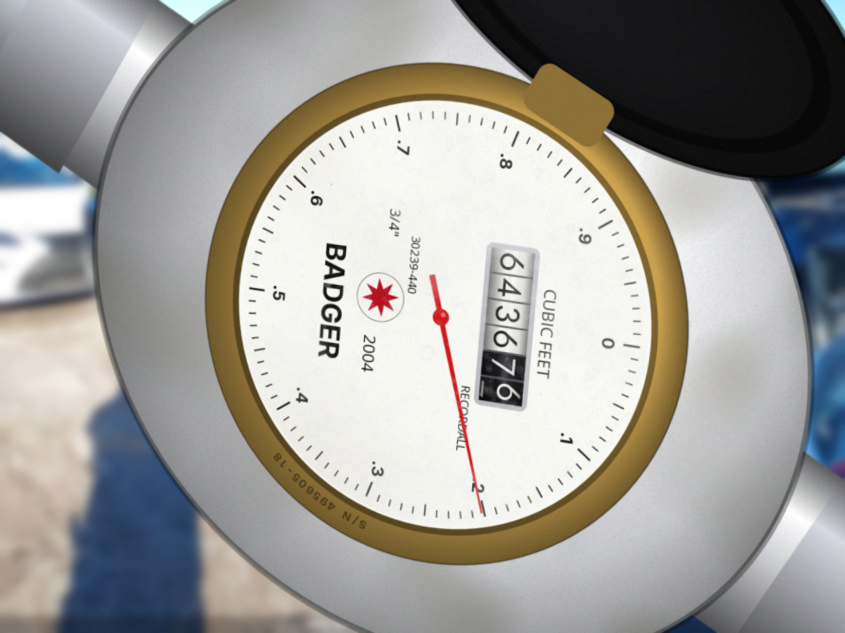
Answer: 643676.20 ft³
